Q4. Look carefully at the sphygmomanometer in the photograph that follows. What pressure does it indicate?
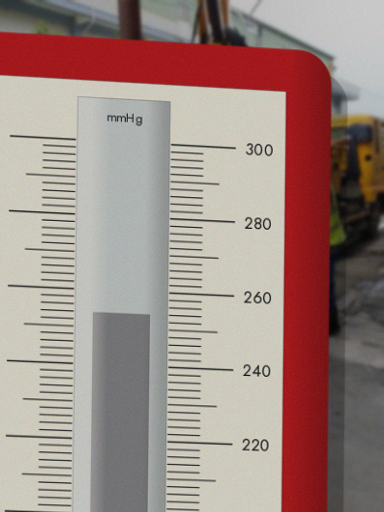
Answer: 254 mmHg
